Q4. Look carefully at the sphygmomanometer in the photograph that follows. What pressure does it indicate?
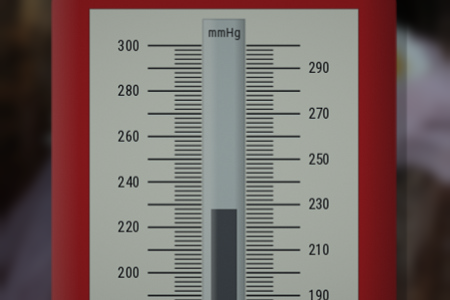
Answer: 228 mmHg
